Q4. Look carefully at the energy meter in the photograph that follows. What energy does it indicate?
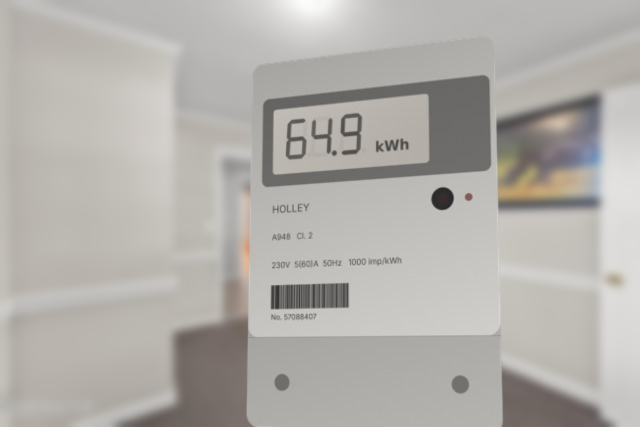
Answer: 64.9 kWh
